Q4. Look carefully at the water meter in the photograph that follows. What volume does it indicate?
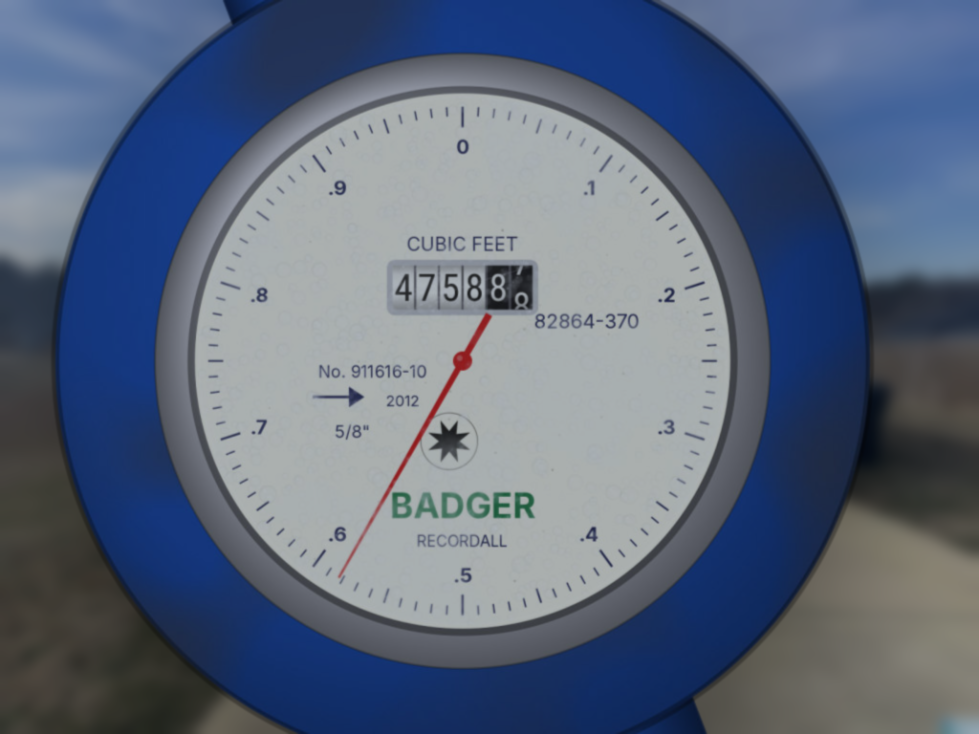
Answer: 475887.58 ft³
